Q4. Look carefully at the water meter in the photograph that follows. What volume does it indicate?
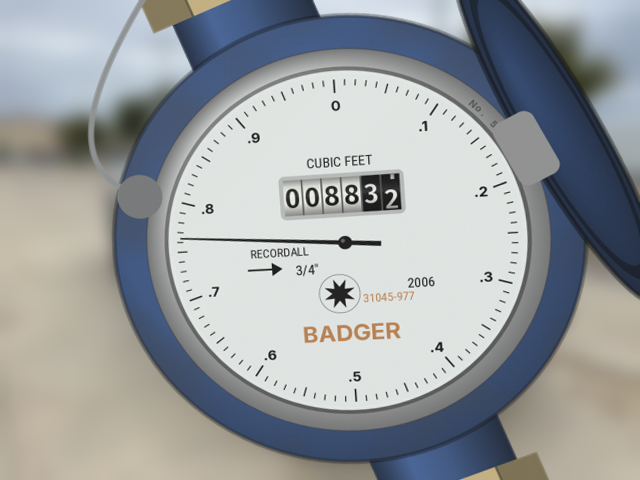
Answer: 8831.76 ft³
